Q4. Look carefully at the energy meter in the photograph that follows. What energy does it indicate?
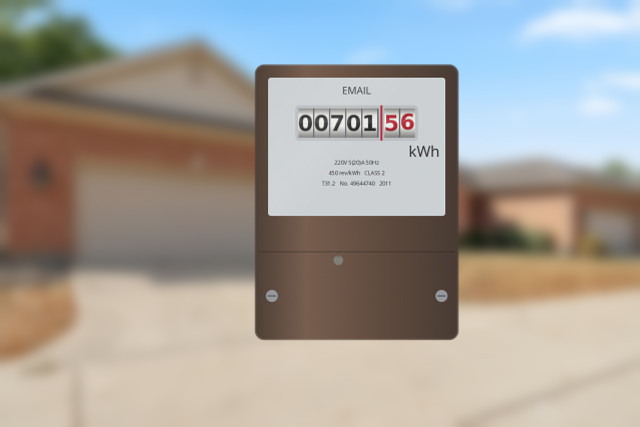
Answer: 701.56 kWh
